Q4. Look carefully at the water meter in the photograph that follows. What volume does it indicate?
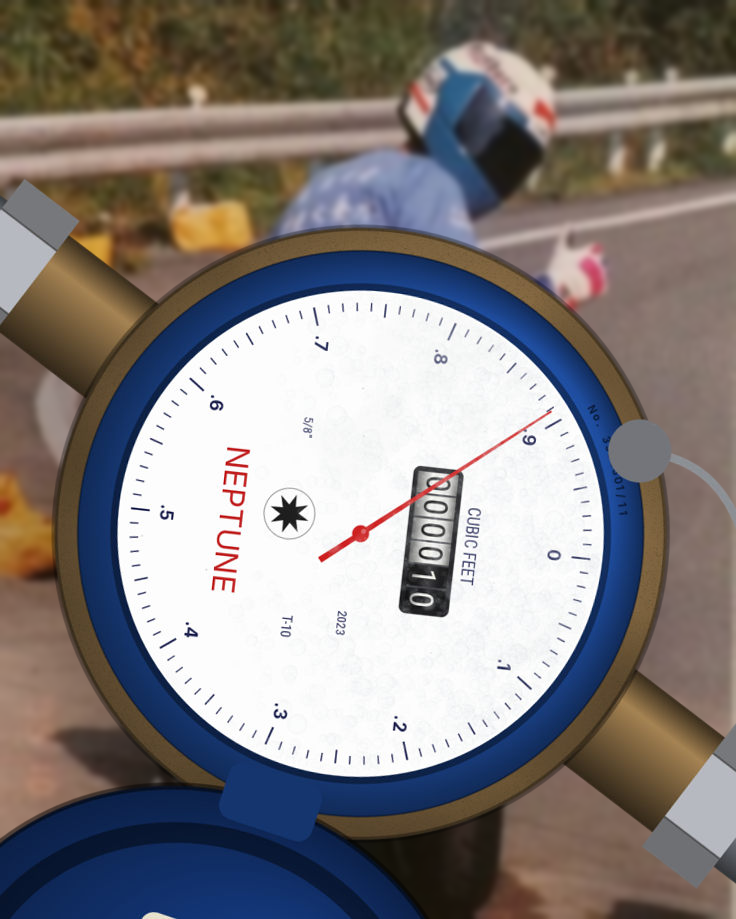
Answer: 9.89 ft³
